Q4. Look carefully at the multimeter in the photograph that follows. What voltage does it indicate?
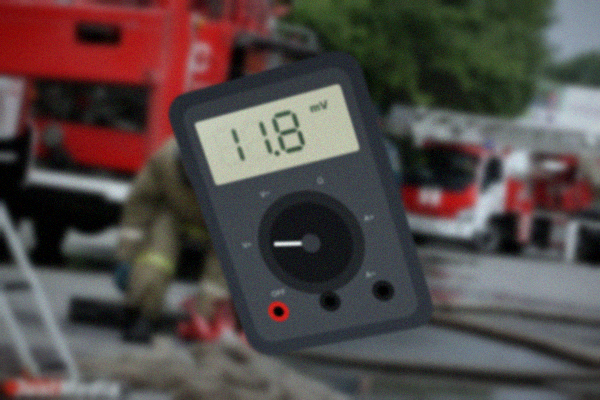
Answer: 11.8 mV
